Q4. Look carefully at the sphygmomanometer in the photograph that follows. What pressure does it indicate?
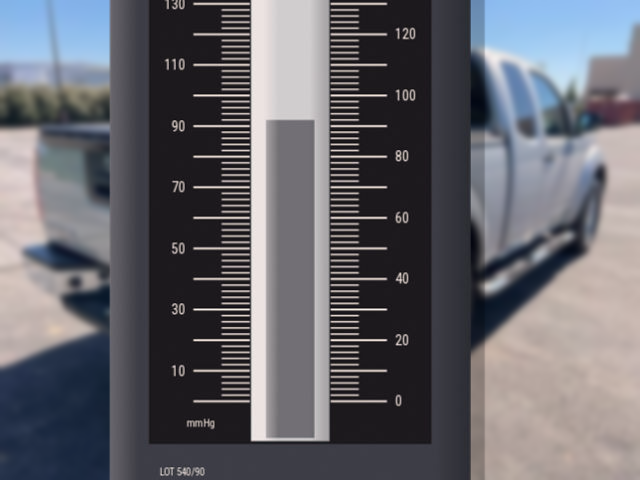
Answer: 92 mmHg
